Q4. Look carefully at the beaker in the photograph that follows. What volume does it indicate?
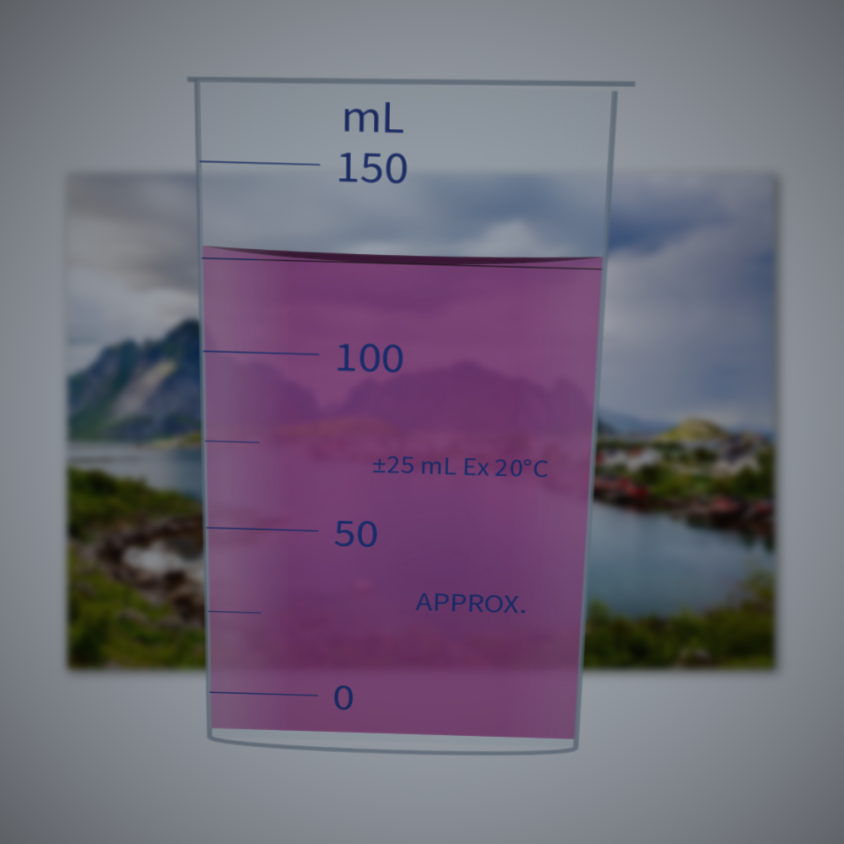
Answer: 125 mL
